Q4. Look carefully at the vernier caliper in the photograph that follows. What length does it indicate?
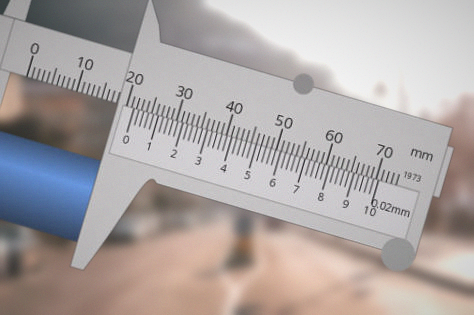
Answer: 21.5 mm
